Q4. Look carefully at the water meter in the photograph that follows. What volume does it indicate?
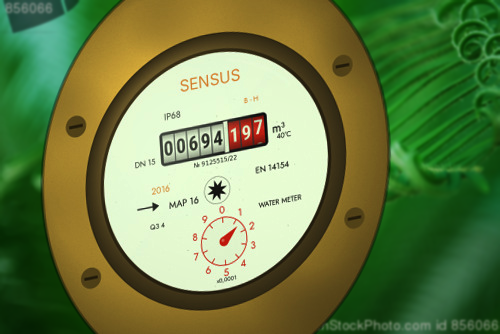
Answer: 694.1971 m³
